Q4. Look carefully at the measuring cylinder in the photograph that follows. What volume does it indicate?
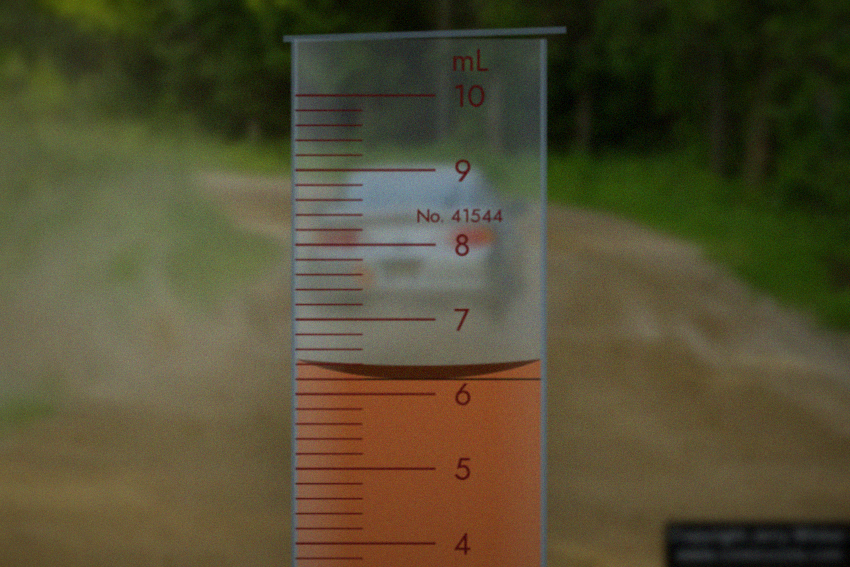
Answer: 6.2 mL
